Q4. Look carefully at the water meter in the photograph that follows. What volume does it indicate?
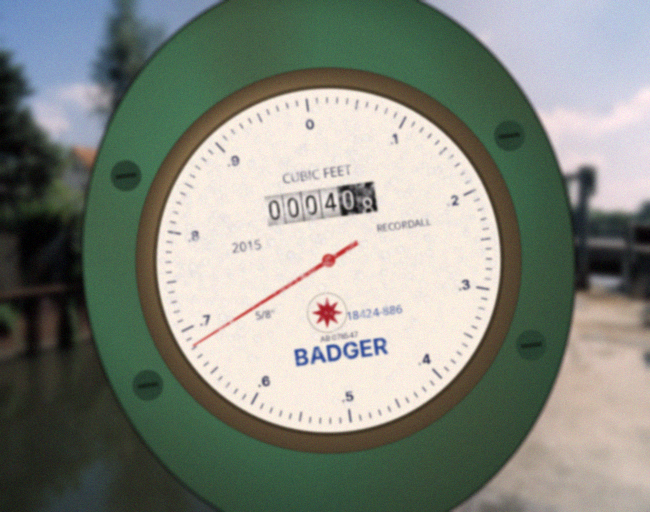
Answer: 407.68 ft³
